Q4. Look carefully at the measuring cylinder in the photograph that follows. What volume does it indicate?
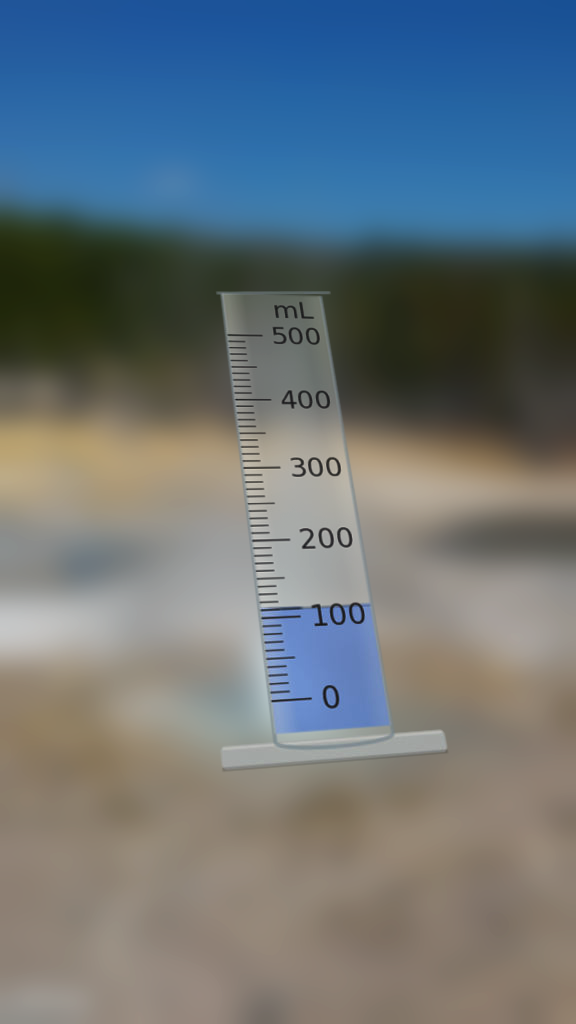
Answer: 110 mL
